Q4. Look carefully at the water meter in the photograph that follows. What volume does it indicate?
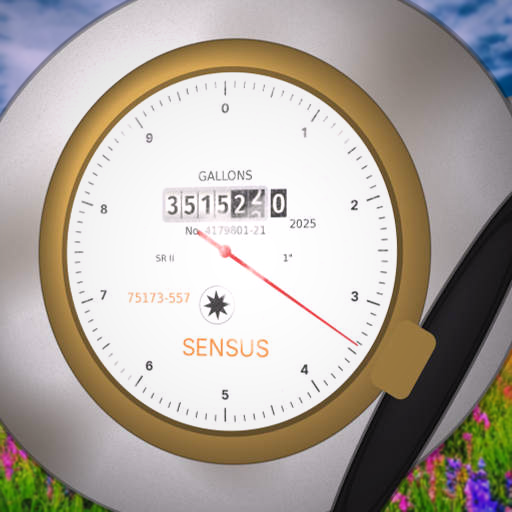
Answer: 3515223.4 gal
